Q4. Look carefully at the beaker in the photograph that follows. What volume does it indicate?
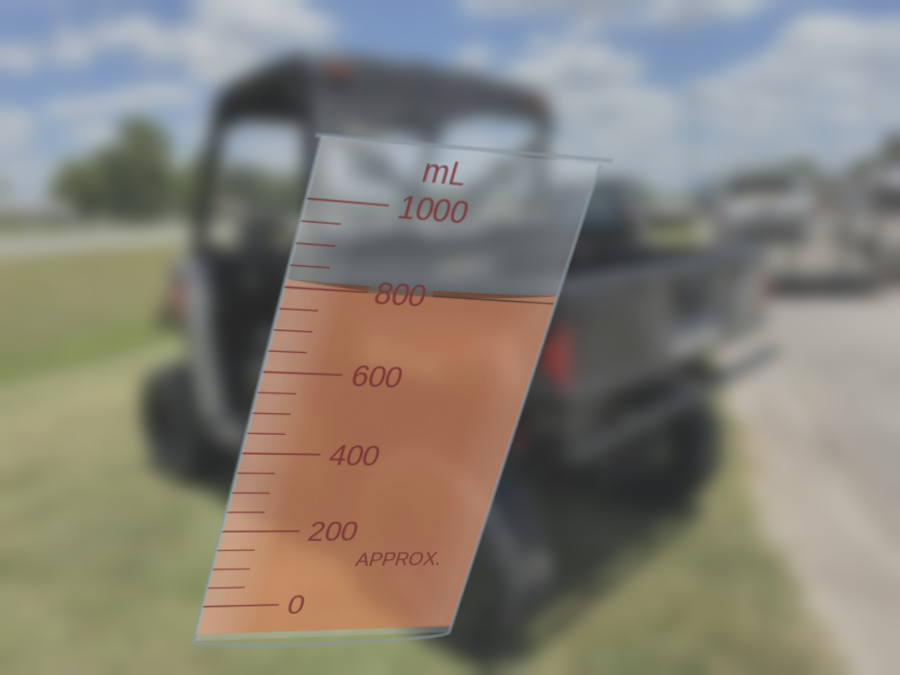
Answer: 800 mL
